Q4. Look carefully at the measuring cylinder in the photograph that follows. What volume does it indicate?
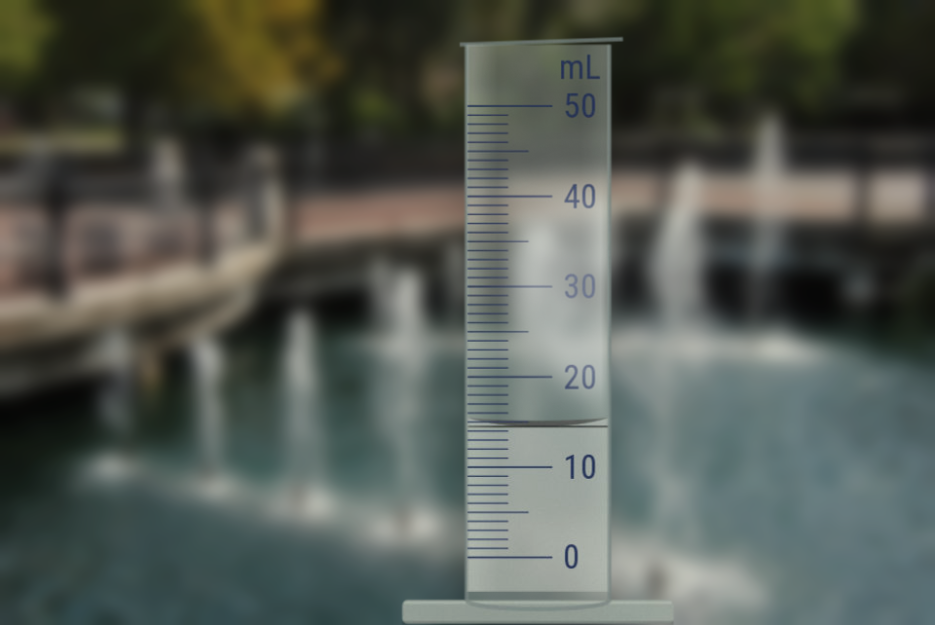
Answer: 14.5 mL
